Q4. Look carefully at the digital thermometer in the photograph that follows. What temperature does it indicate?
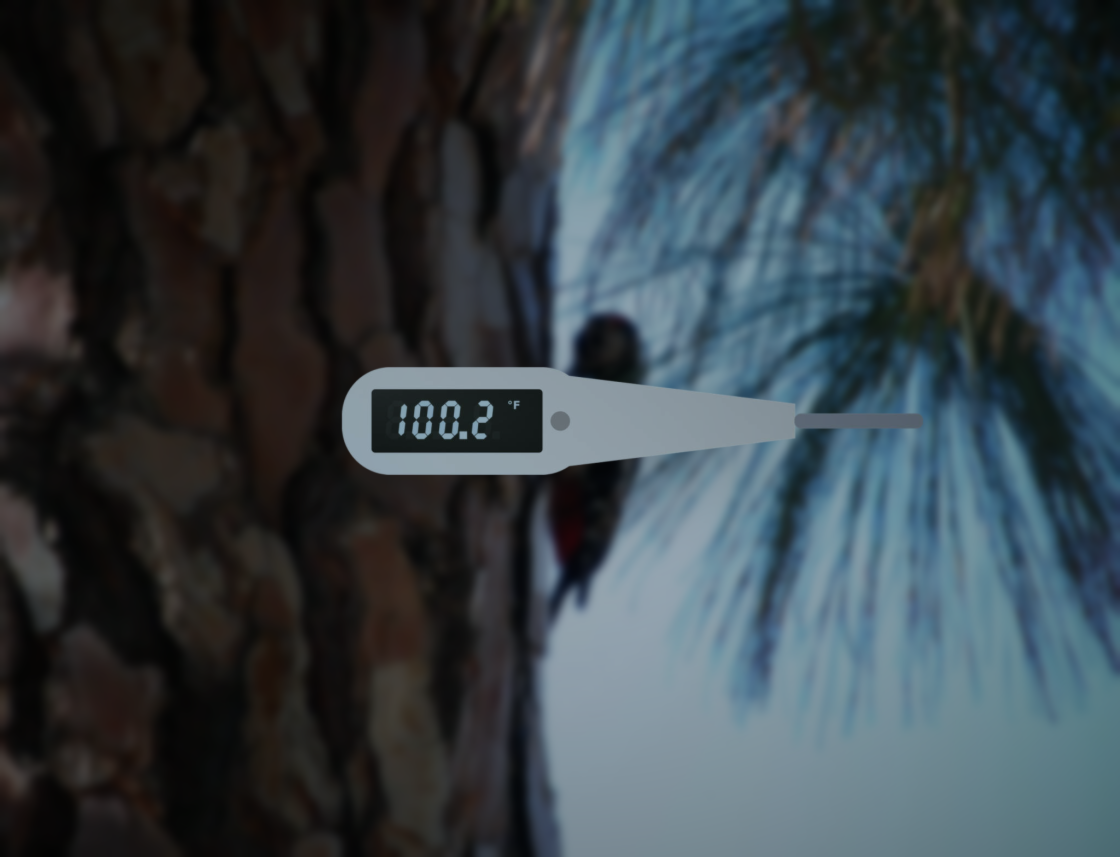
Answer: 100.2 °F
